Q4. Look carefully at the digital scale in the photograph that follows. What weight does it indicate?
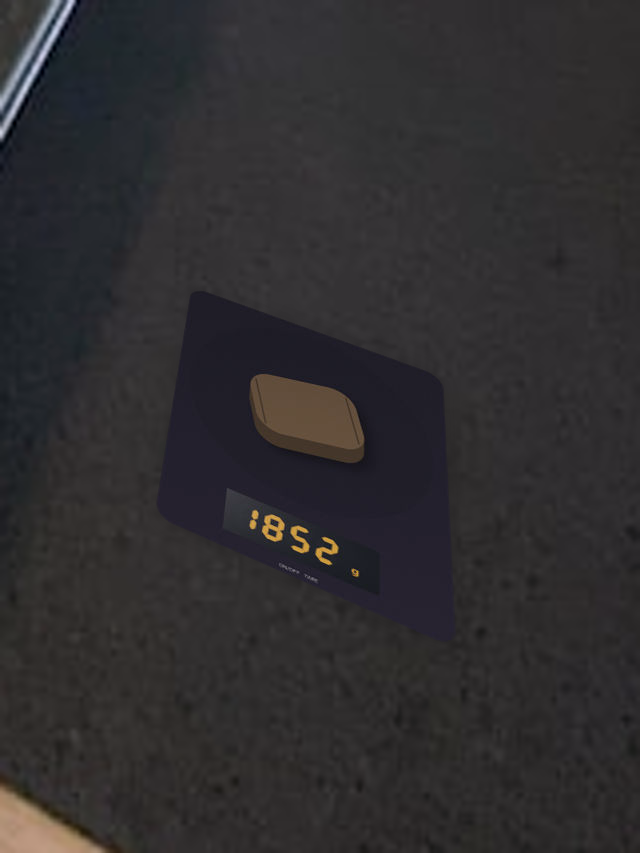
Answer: 1852 g
